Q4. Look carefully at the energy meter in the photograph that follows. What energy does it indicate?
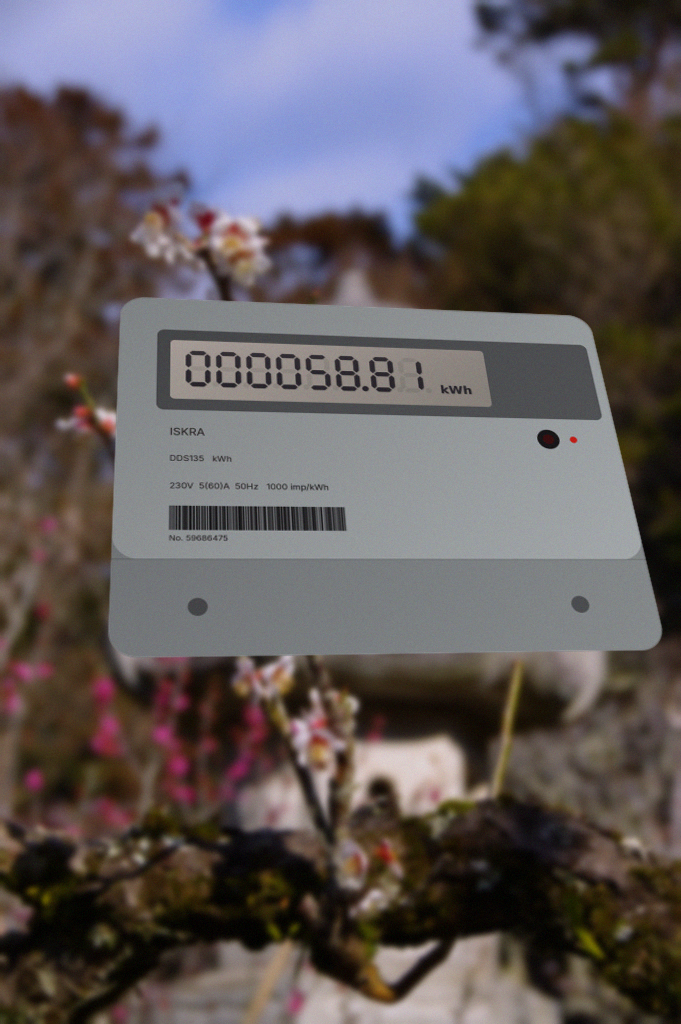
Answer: 58.81 kWh
